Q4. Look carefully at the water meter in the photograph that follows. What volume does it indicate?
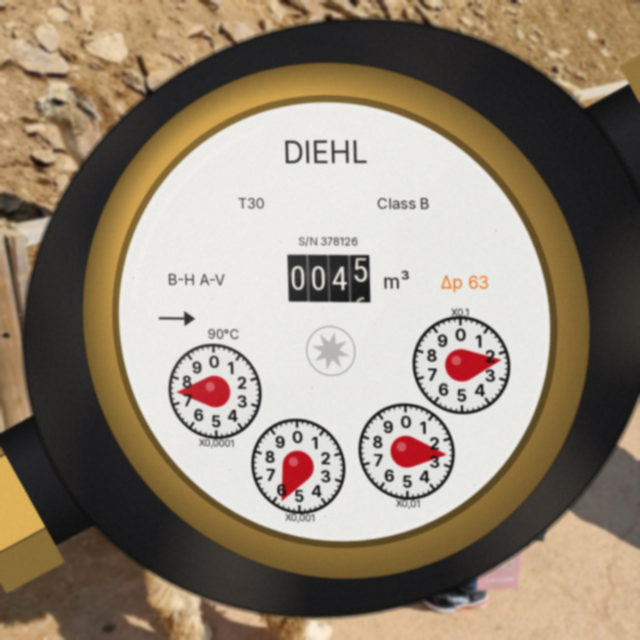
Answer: 45.2257 m³
